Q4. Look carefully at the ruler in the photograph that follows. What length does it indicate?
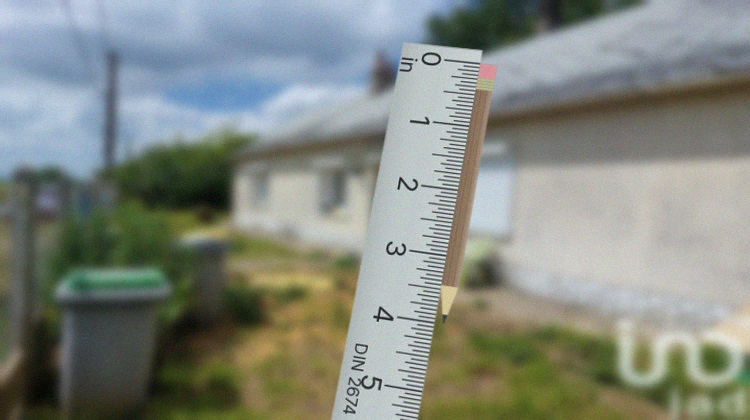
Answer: 4 in
